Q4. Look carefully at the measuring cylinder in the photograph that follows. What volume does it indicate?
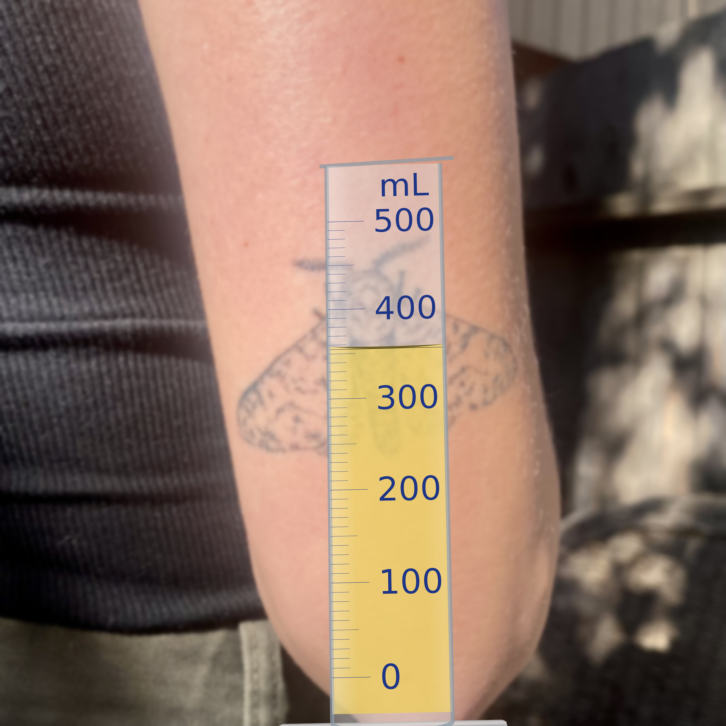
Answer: 355 mL
